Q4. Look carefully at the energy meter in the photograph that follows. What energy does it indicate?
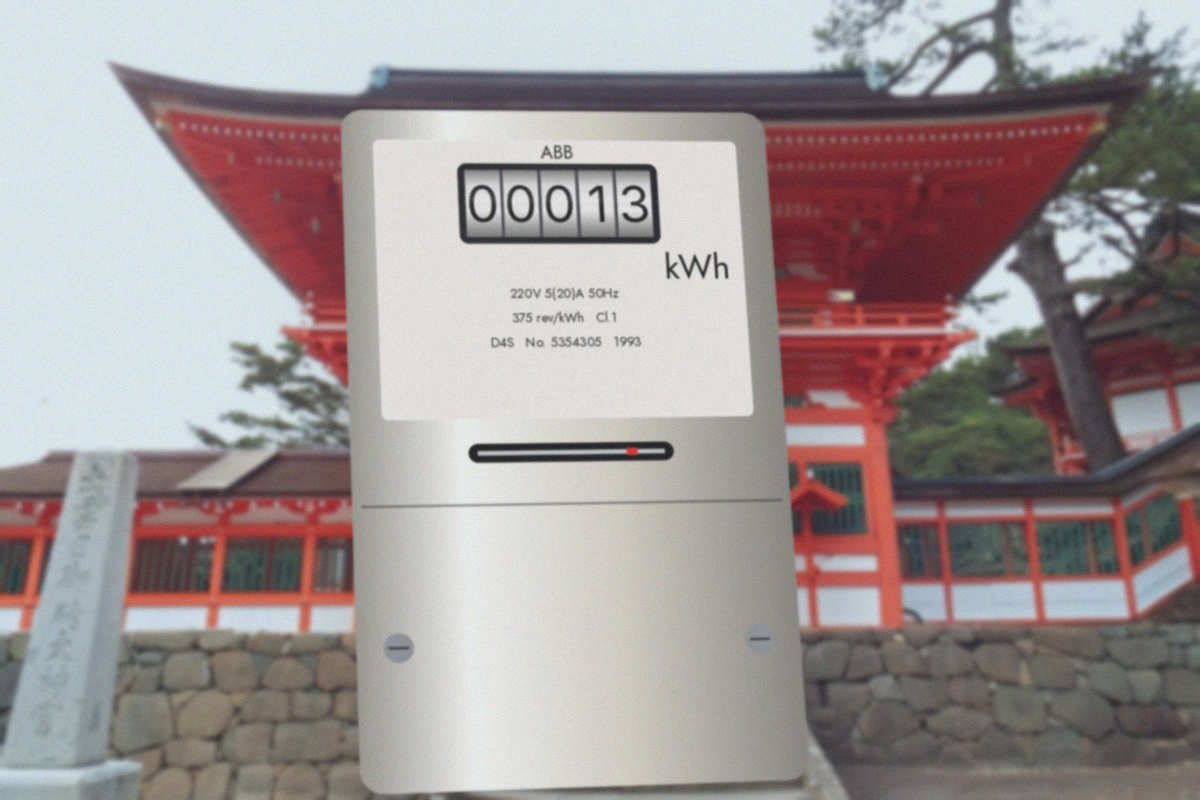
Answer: 13 kWh
